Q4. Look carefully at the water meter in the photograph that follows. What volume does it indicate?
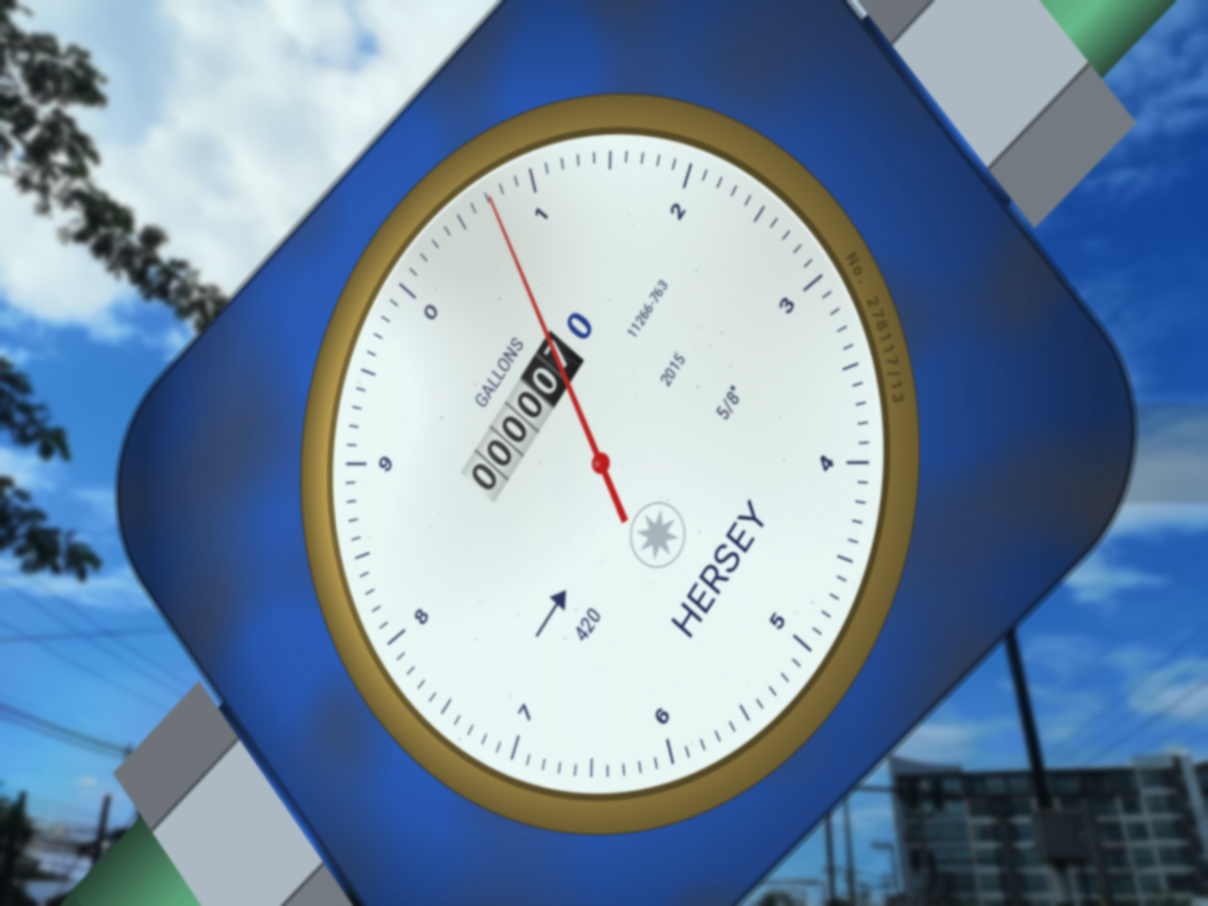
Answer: 70.7 gal
